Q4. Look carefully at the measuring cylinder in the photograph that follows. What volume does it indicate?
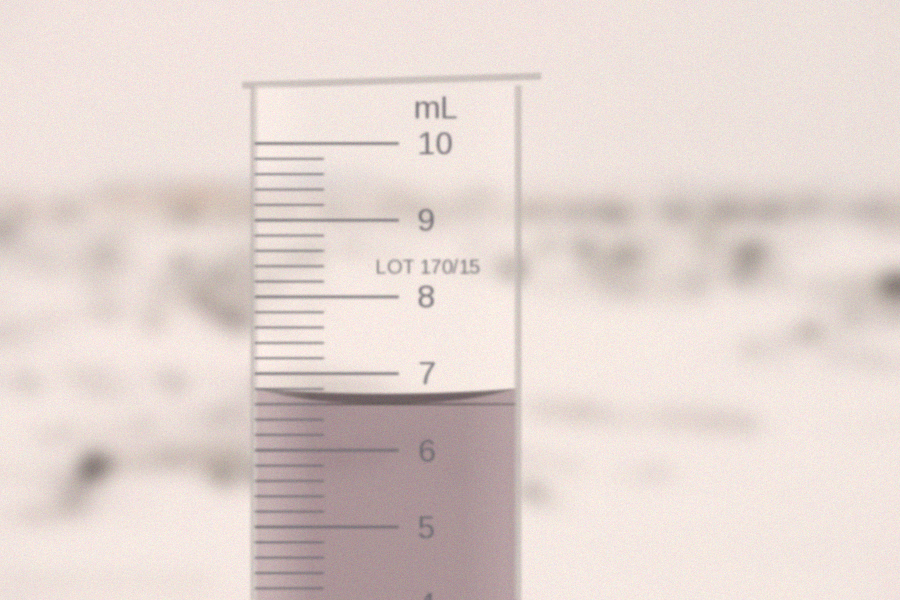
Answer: 6.6 mL
